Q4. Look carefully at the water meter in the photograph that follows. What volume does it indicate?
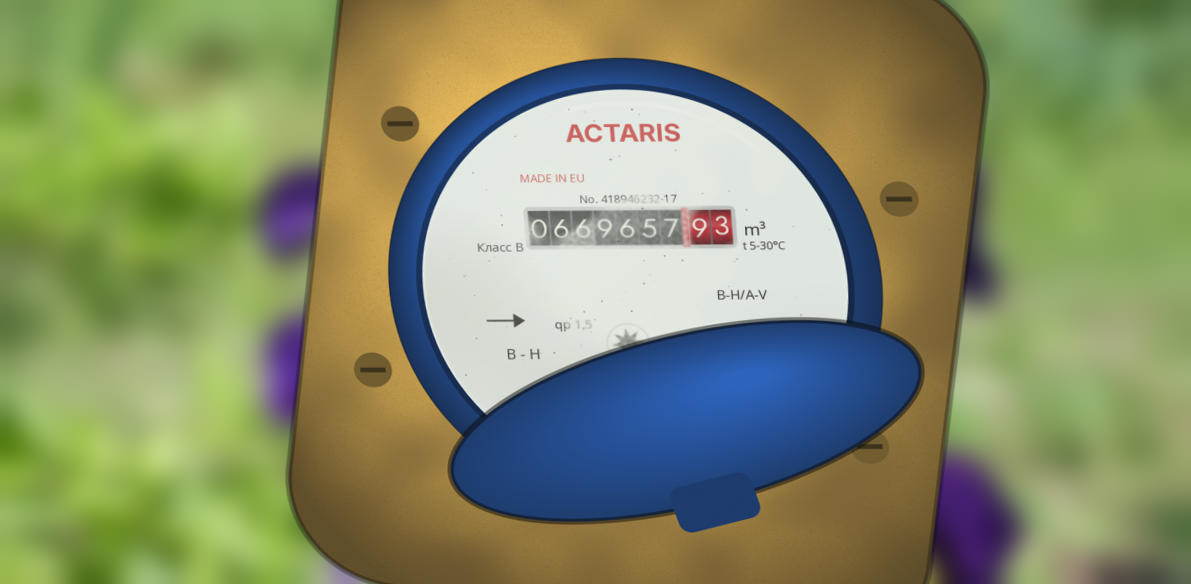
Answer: 669657.93 m³
